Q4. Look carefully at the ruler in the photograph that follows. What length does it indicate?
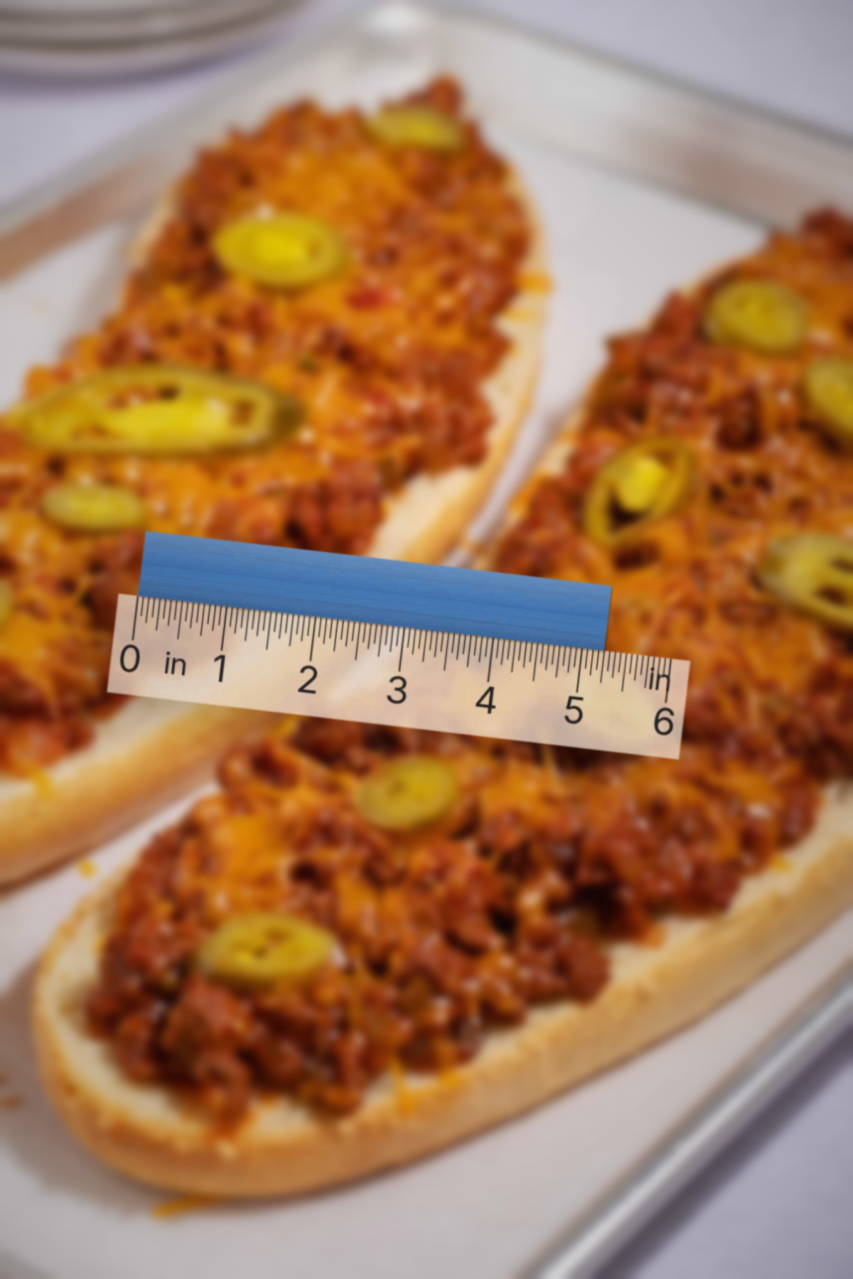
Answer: 5.25 in
